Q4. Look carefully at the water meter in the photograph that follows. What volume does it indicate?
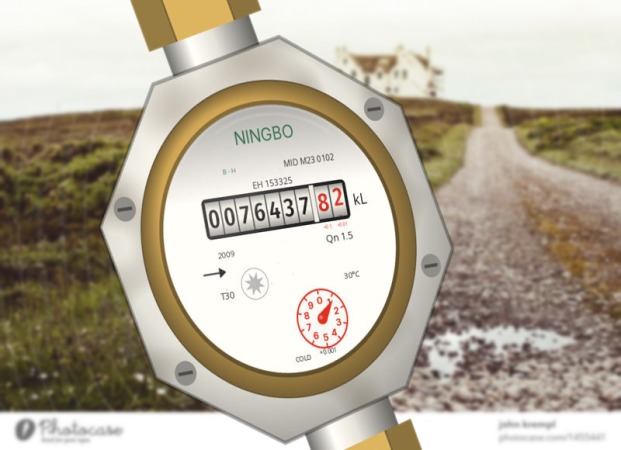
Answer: 76437.821 kL
